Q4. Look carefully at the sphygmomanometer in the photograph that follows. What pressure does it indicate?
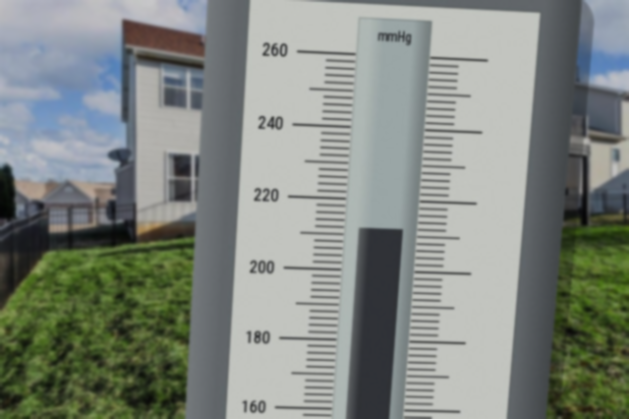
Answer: 212 mmHg
